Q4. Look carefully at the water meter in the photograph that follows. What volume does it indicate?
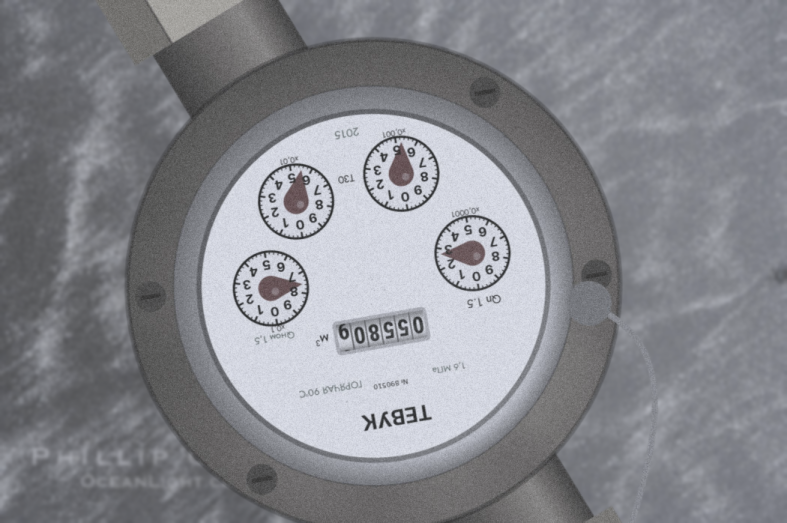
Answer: 55808.7552 m³
